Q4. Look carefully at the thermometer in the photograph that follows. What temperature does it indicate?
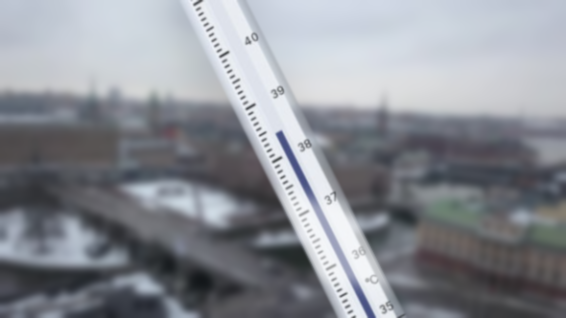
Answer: 38.4 °C
